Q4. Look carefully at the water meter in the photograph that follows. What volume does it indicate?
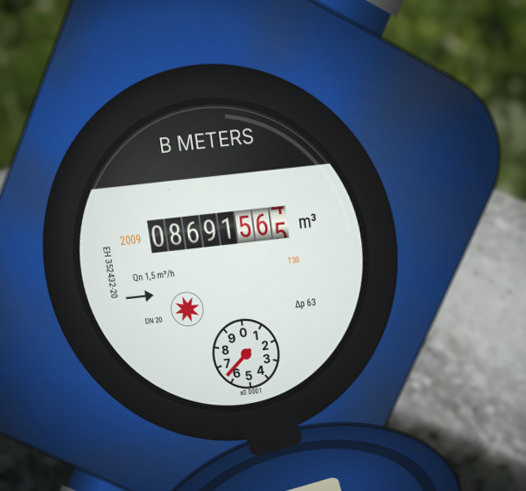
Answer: 8691.5646 m³
